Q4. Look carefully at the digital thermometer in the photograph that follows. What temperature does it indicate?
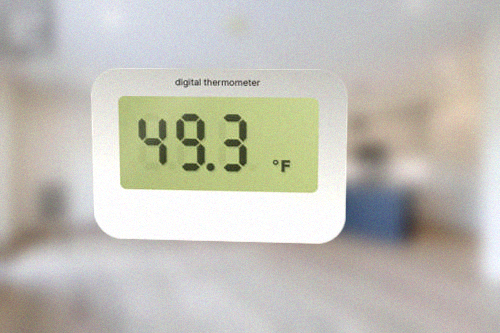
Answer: 49.3 °F
